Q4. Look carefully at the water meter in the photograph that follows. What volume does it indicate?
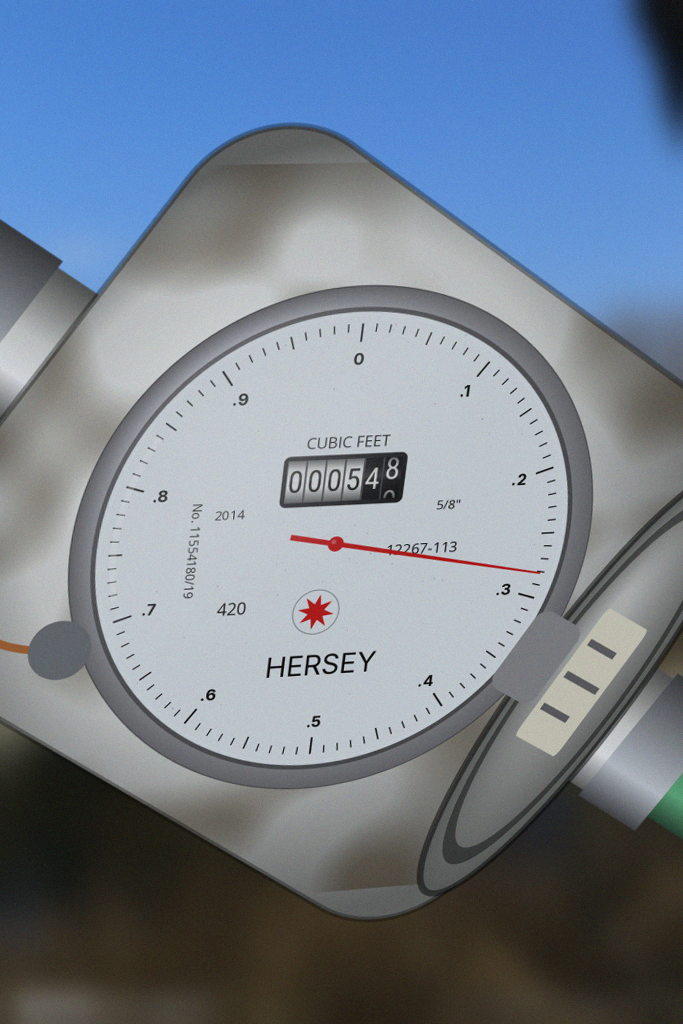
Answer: 548.28 ft³
